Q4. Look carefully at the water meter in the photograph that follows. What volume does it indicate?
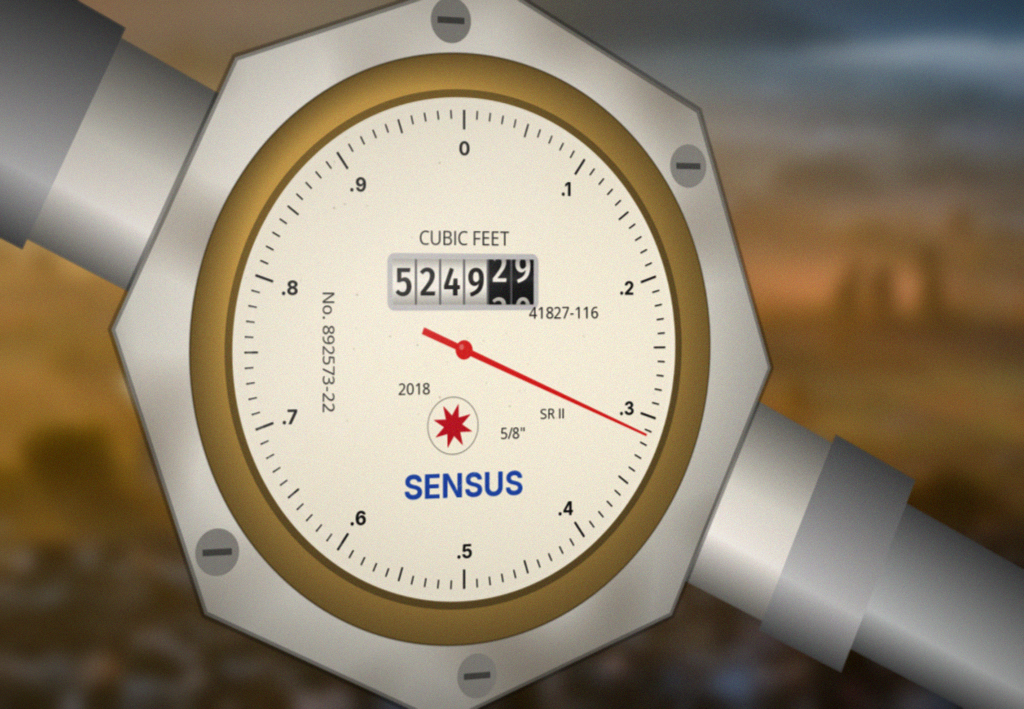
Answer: 524929.31 ft³
